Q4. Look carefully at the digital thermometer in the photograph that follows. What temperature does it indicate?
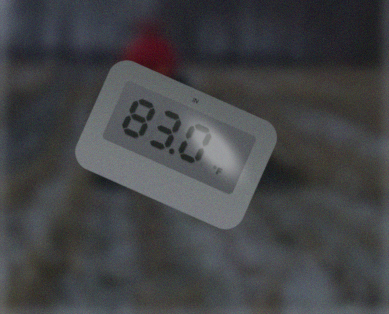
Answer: 83.0 °F
